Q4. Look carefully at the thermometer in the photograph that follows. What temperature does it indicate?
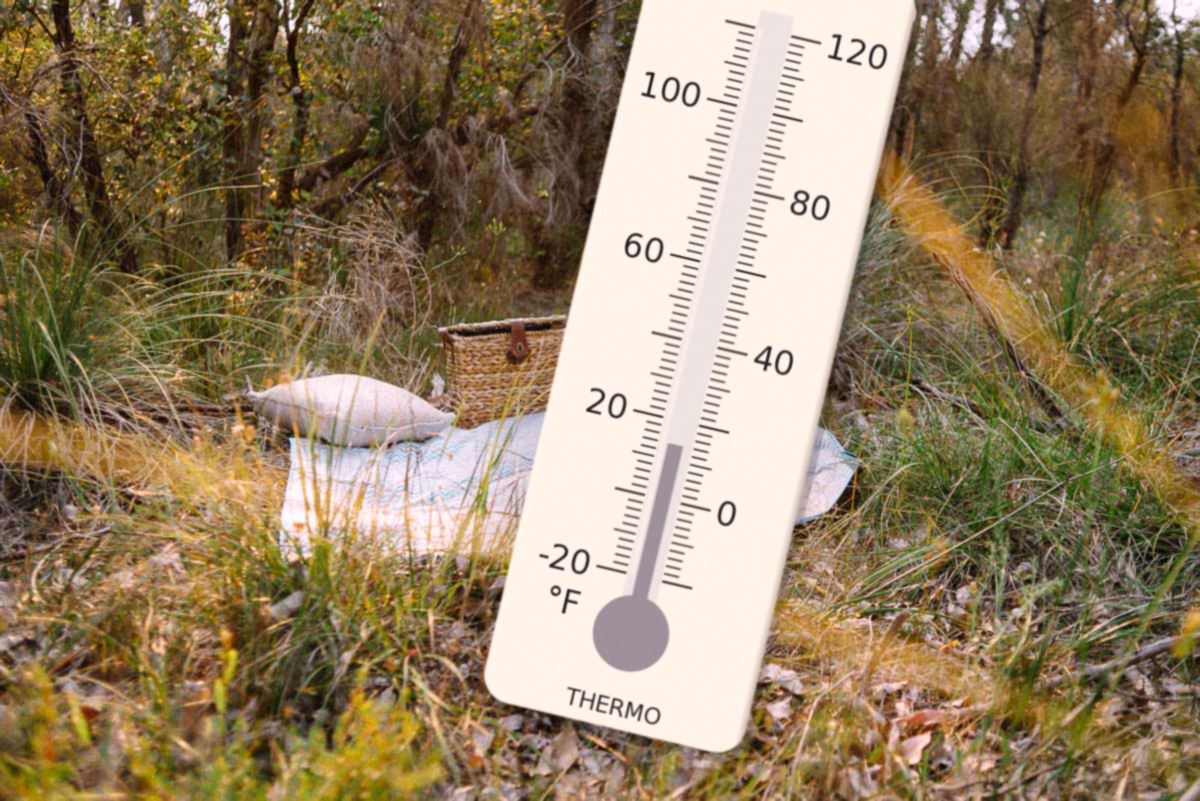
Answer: 14 °F
